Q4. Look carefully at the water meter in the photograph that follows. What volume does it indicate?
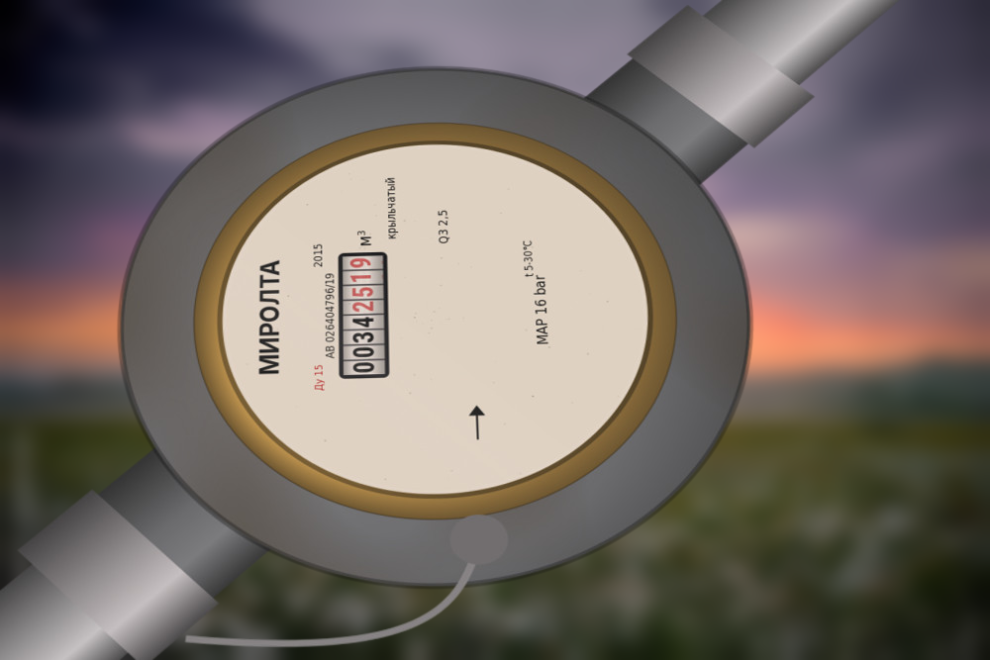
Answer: 34.2519 m³
